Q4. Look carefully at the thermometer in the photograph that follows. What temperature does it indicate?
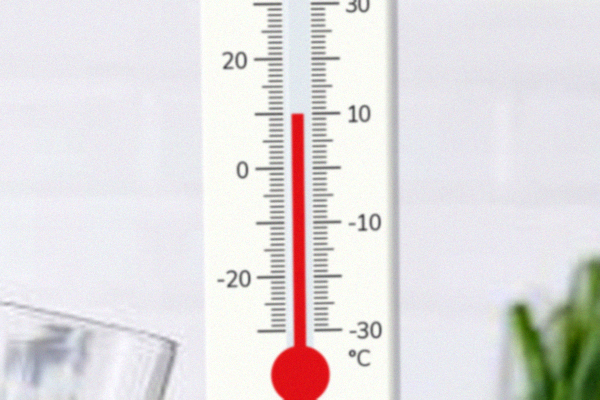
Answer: 10 °C
